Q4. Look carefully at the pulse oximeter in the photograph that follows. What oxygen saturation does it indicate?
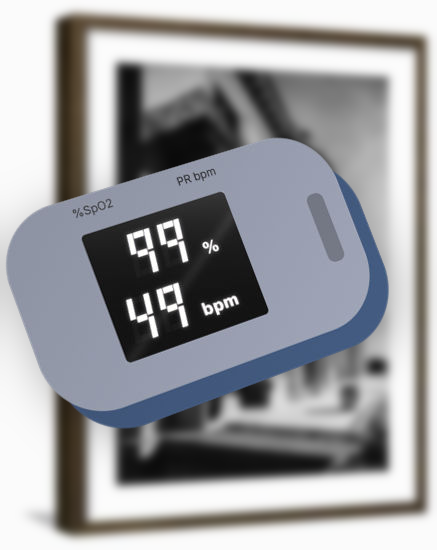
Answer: 99 %
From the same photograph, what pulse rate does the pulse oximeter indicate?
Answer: 49 bpm
